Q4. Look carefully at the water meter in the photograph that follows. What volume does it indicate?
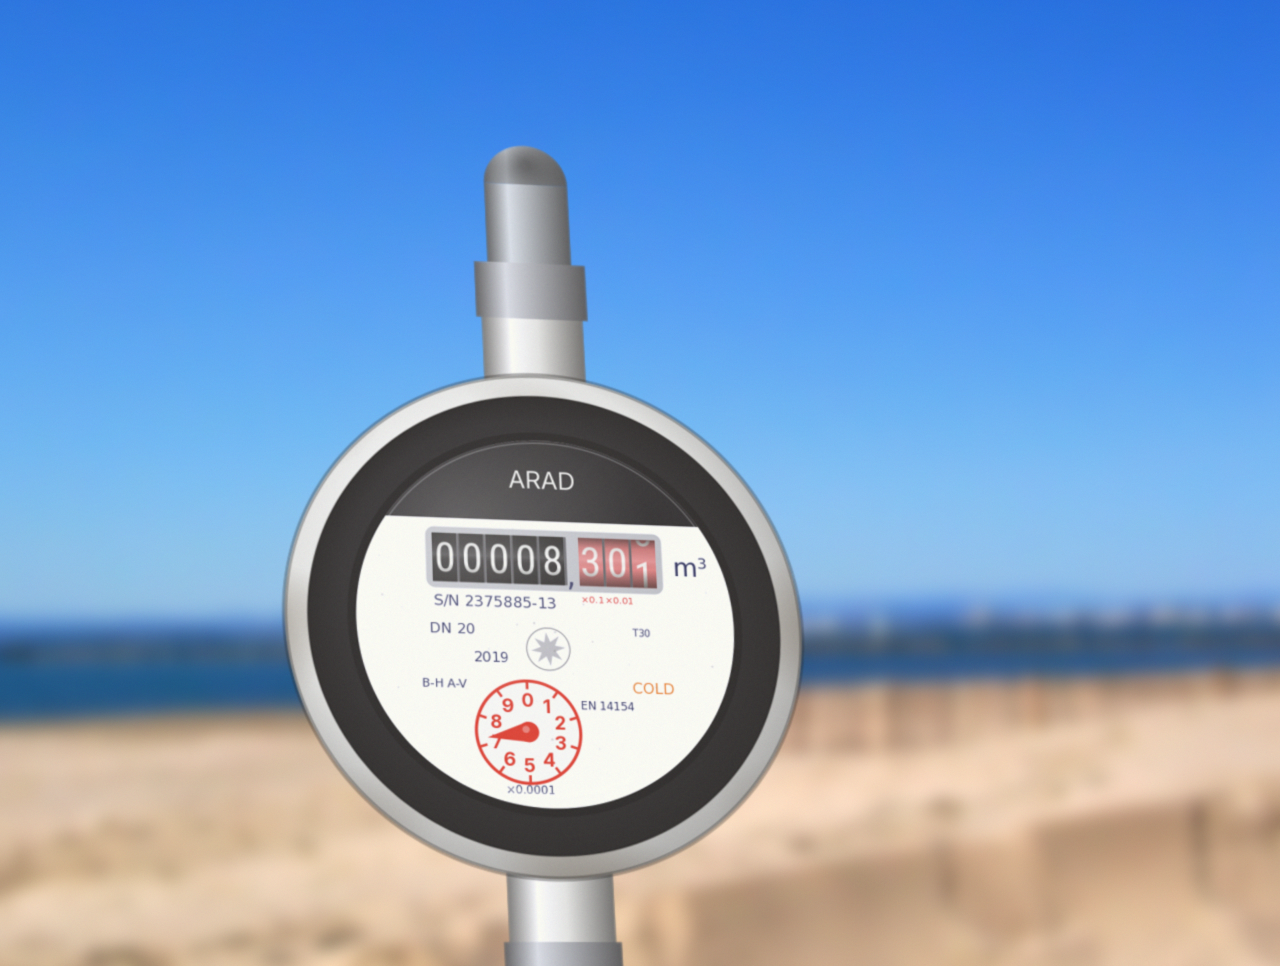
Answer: 8.3007 m³
